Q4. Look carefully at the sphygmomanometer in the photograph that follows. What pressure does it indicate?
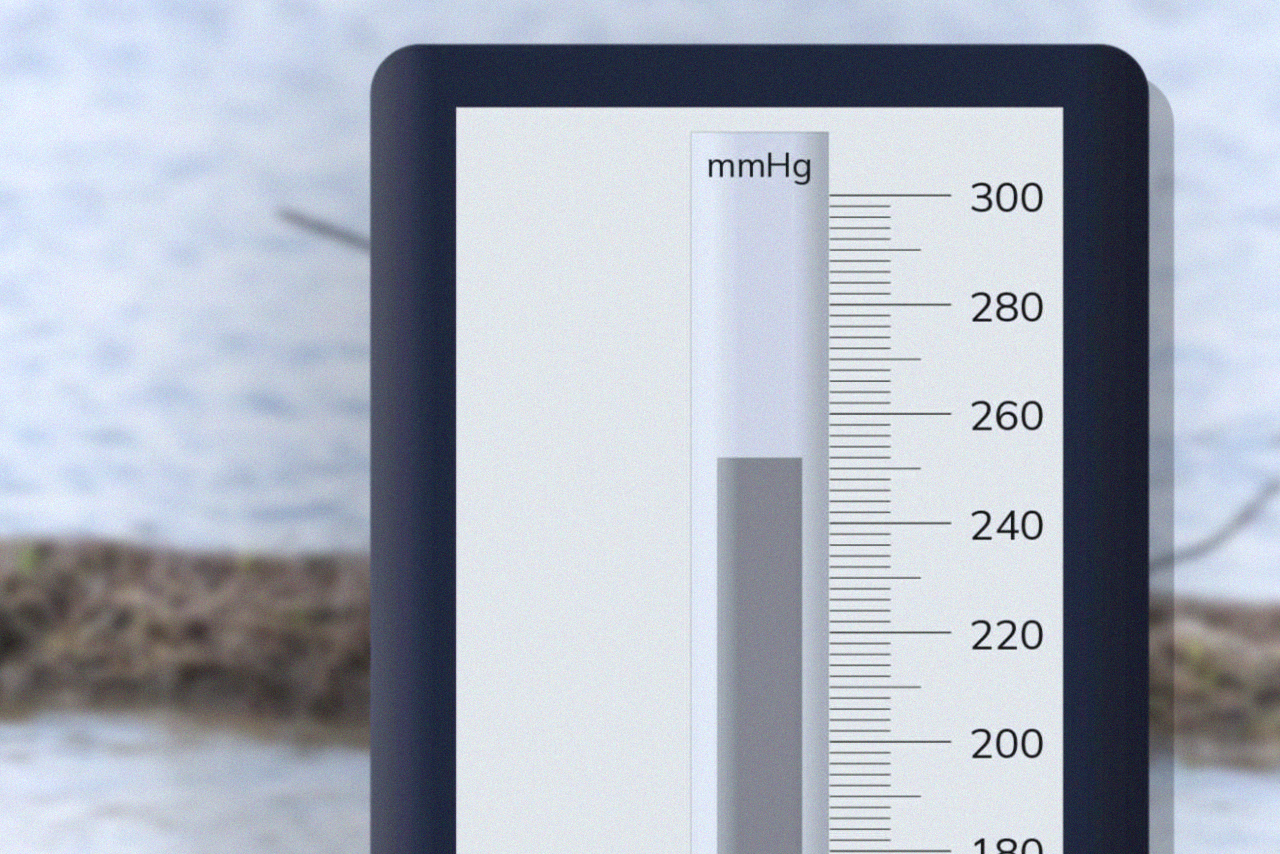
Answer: 252 mmHg
